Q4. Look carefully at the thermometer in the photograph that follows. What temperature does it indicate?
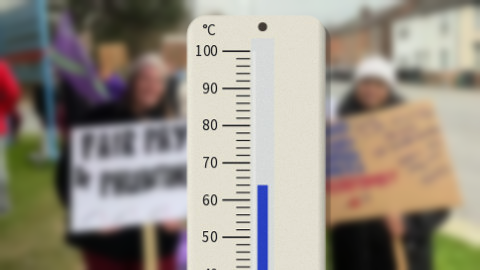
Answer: 64 °C
